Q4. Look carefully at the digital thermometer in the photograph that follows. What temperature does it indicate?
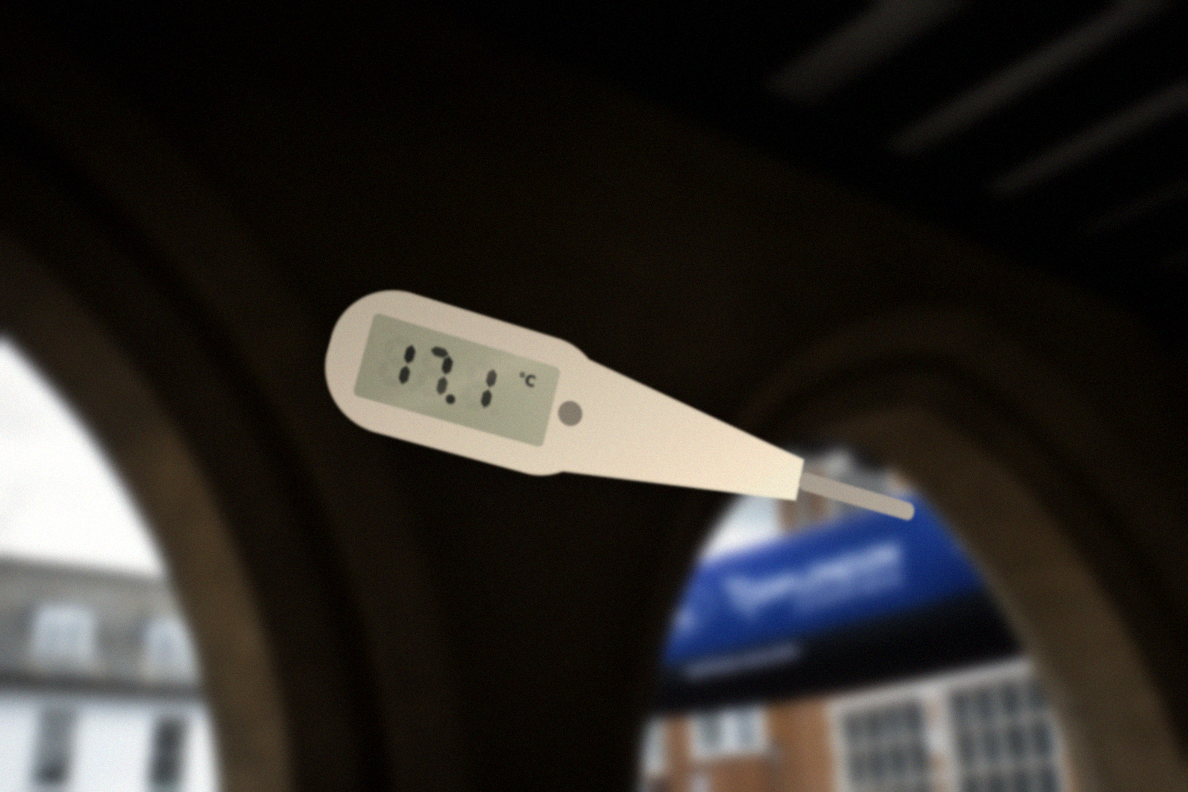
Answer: 17.1 °C
